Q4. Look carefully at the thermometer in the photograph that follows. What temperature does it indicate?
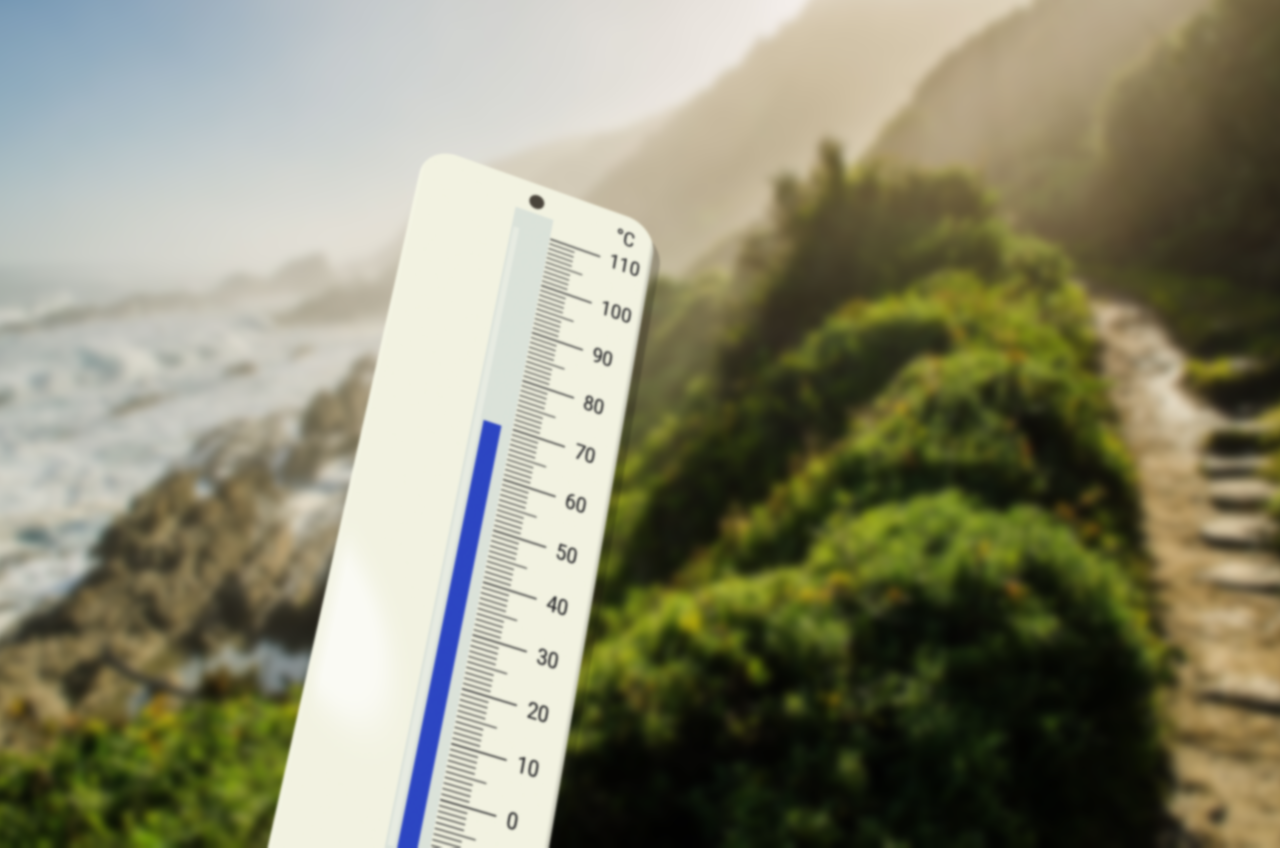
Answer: 70 °C
